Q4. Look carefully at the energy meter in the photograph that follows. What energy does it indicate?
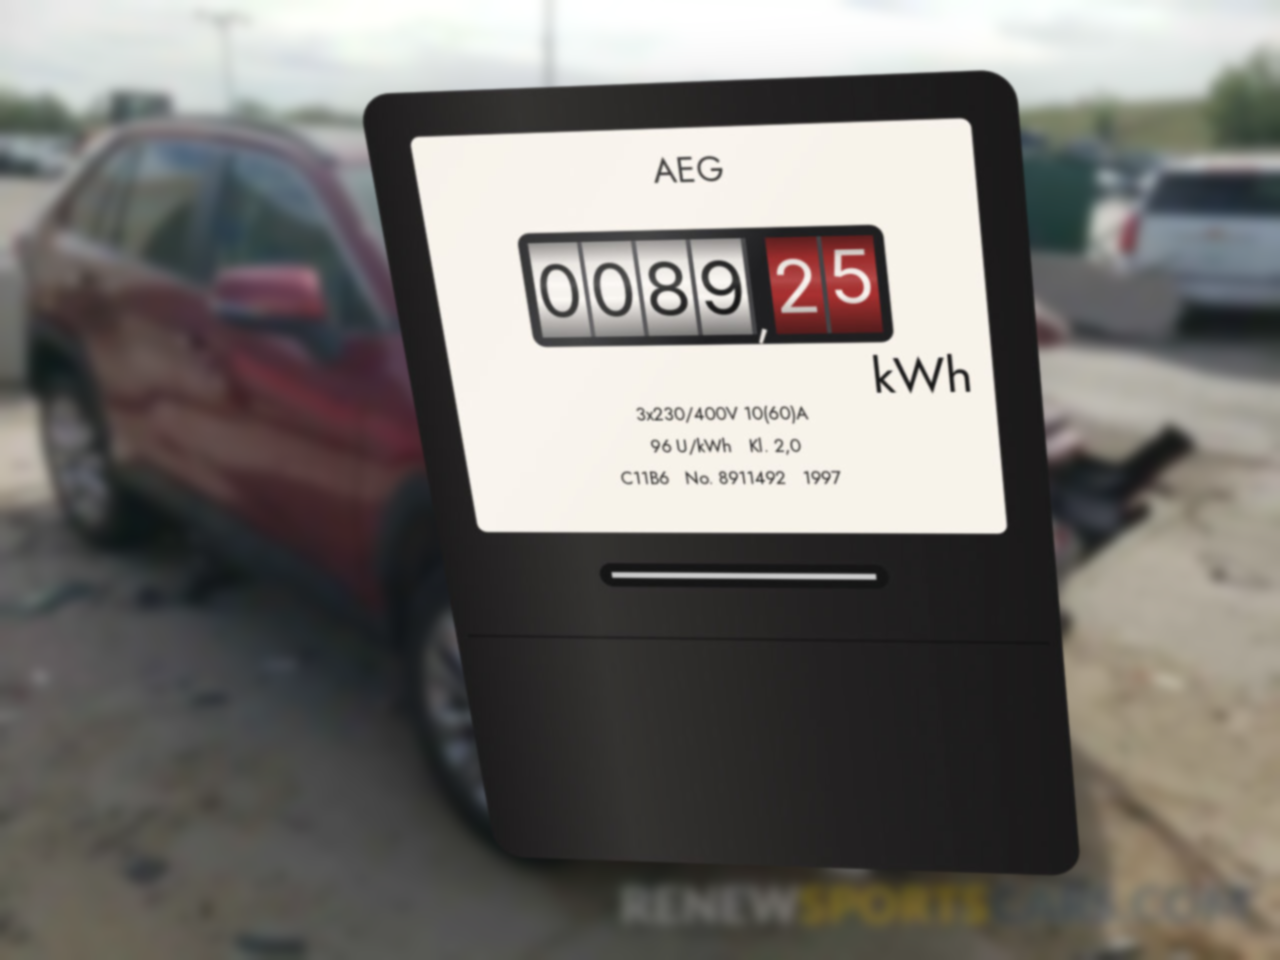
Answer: 89.25 kWh
